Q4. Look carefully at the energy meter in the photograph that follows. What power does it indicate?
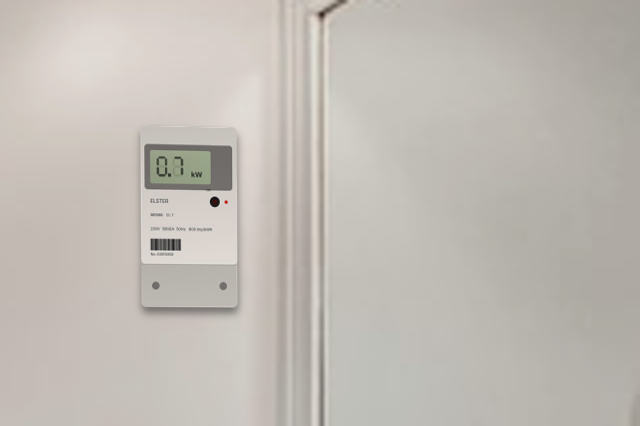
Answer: 0.7 kW
